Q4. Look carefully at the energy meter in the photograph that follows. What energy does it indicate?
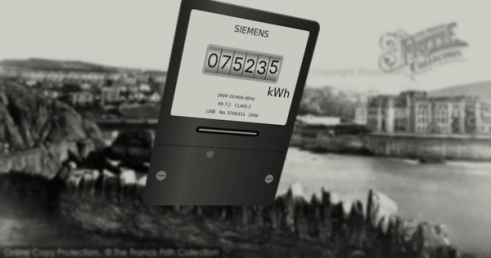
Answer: 75235 kWh
